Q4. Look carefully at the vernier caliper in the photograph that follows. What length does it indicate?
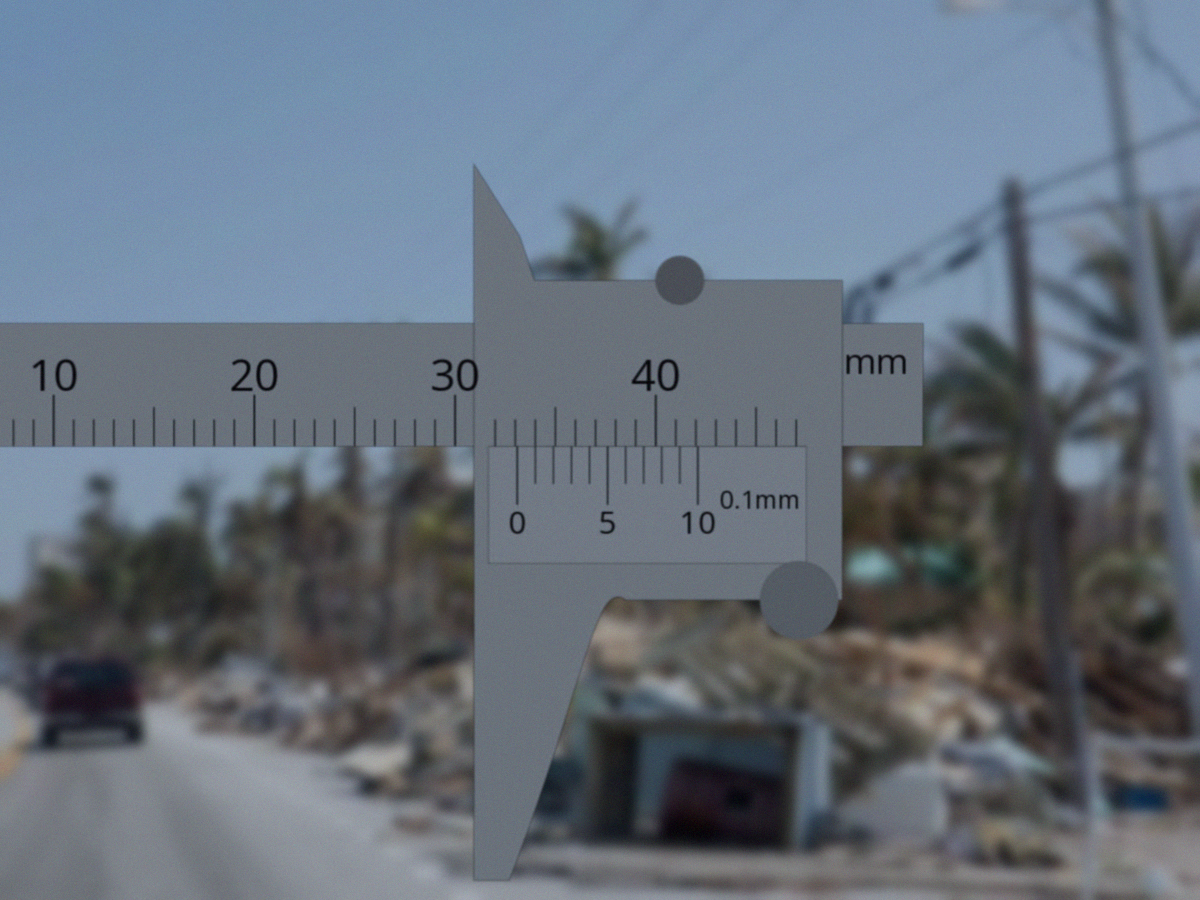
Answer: 33.1 mm
